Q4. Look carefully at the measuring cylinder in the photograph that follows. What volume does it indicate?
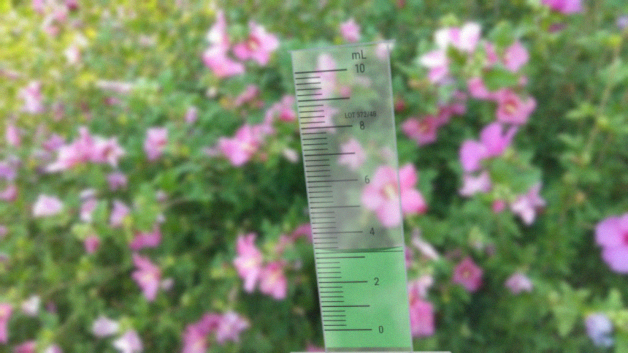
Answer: 3.2 mL
